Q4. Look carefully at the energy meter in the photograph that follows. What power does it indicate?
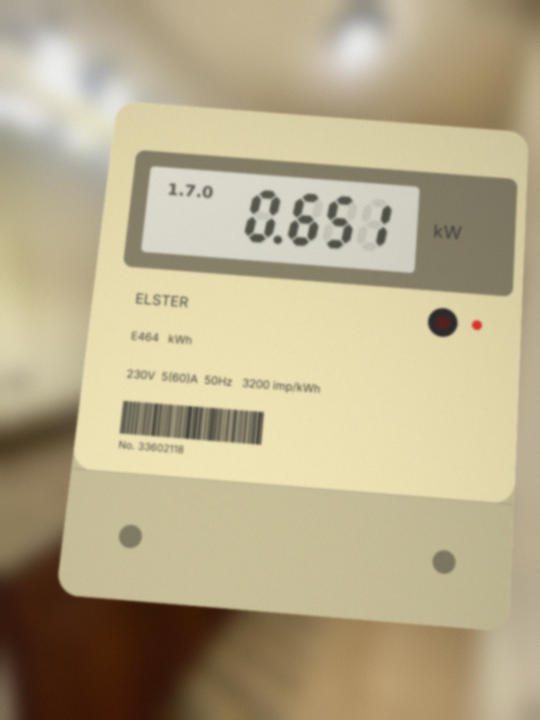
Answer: 0.651 kW
